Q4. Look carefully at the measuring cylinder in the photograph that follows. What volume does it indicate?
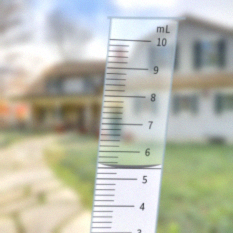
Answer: 5.4 mL
